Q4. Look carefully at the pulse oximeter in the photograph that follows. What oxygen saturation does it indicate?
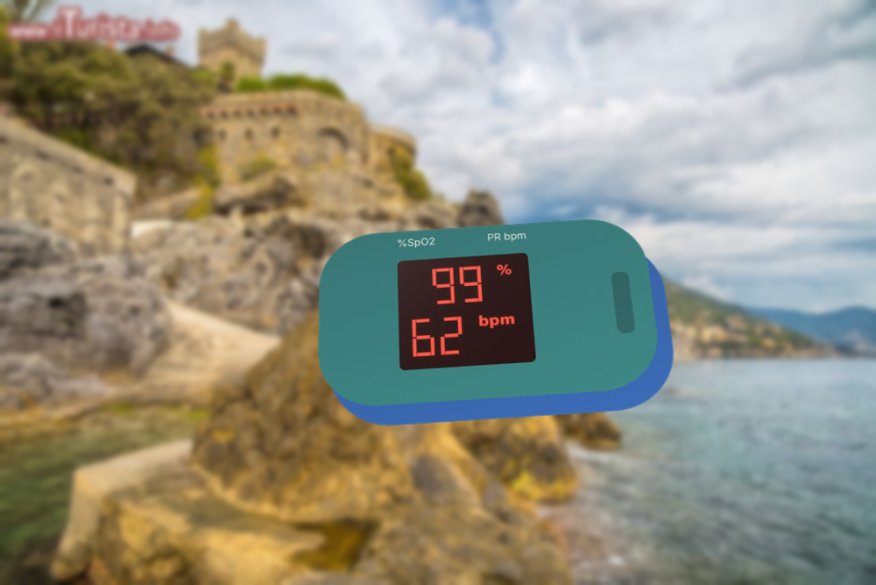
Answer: 99 %
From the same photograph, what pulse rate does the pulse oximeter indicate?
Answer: 62 bpm
